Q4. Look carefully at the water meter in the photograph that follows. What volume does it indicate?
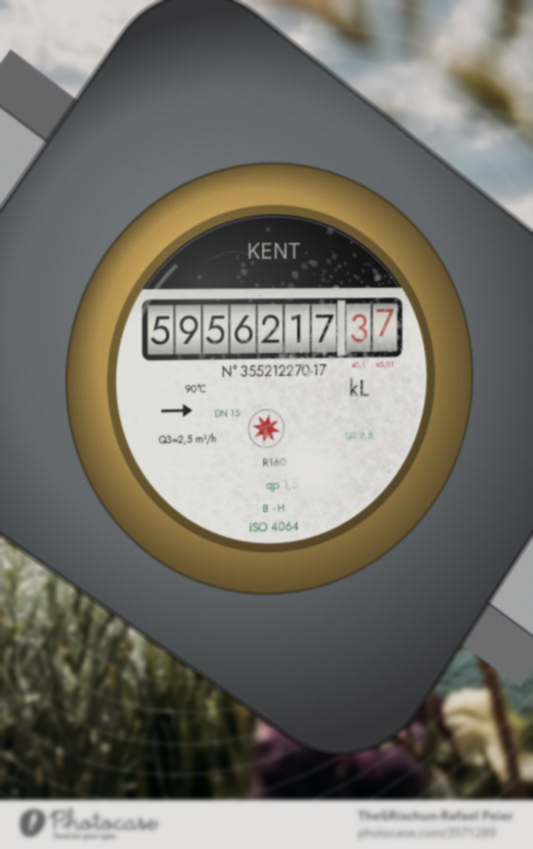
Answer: 5956217.37 kL
